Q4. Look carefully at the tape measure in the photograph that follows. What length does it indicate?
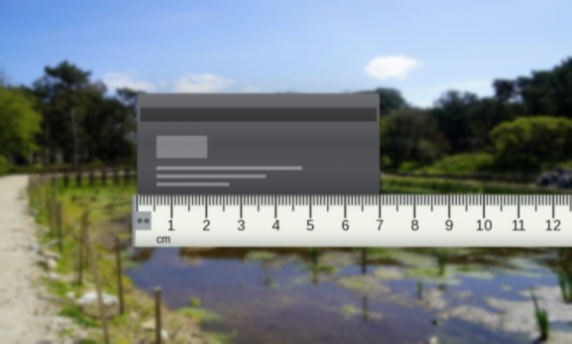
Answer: 7 cm
